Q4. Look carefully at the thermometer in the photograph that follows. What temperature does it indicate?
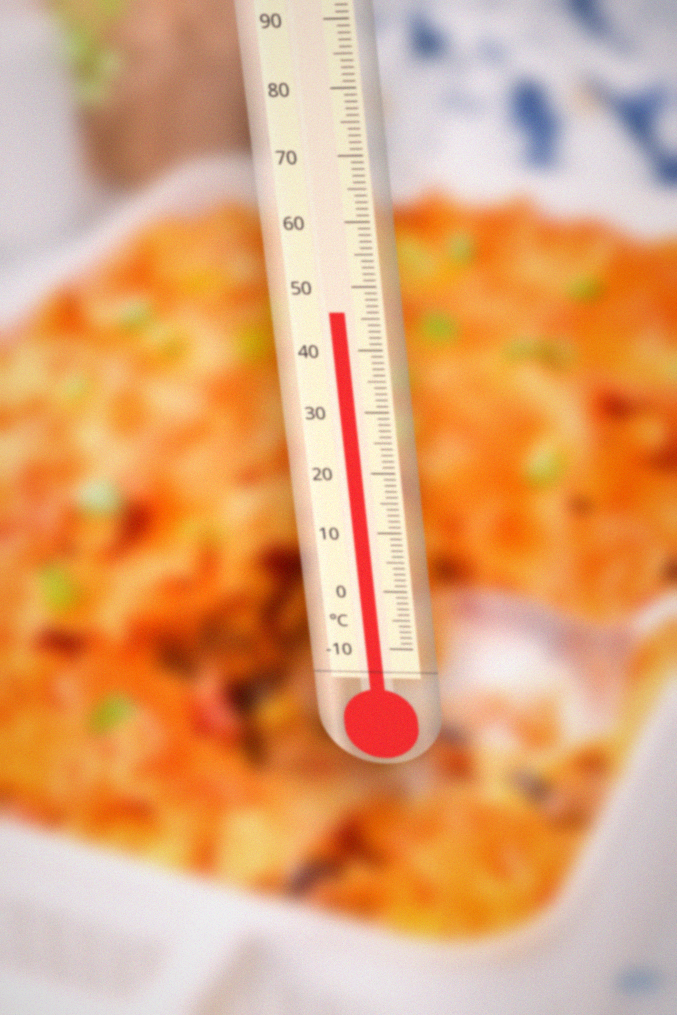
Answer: 46 °C
